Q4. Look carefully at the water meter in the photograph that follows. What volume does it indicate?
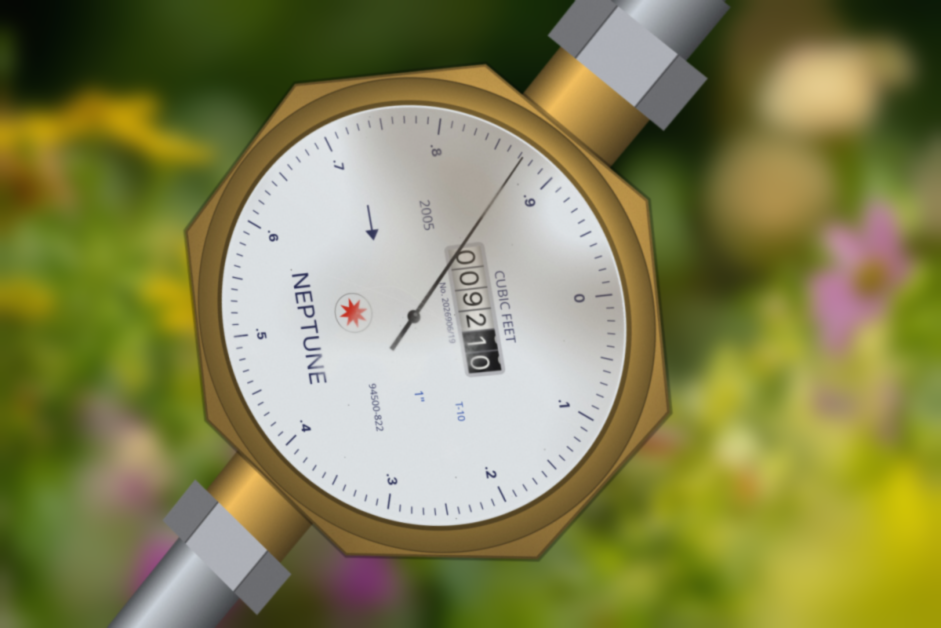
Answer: 9209.87 ft³
